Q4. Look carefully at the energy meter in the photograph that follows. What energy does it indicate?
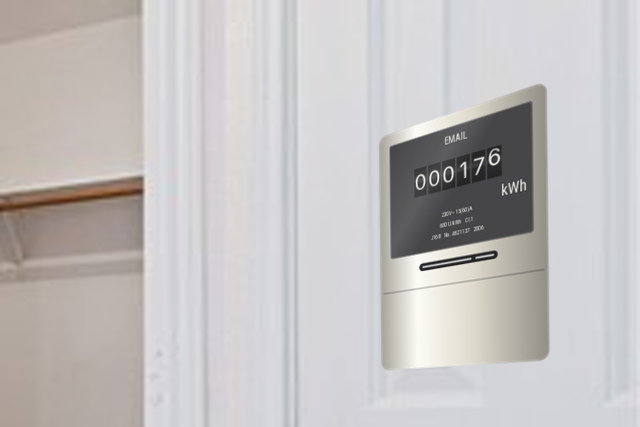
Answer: 176 kWh
